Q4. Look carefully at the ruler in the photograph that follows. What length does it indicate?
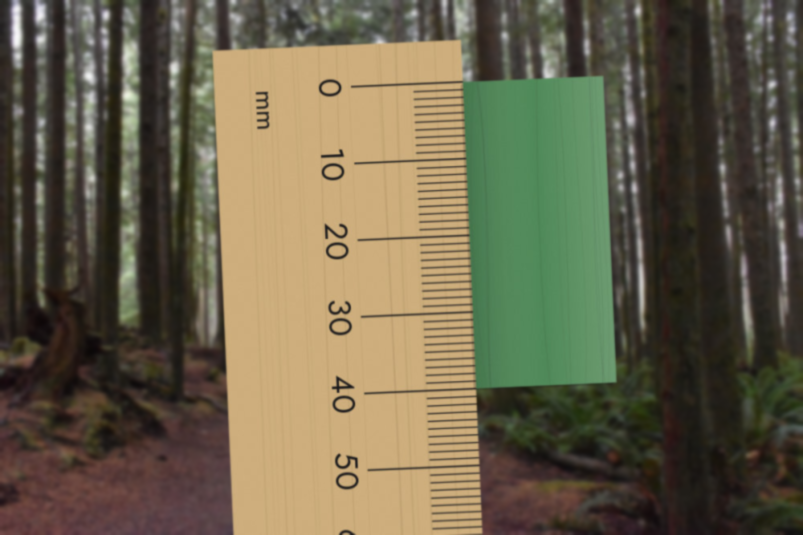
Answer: 40 mm
